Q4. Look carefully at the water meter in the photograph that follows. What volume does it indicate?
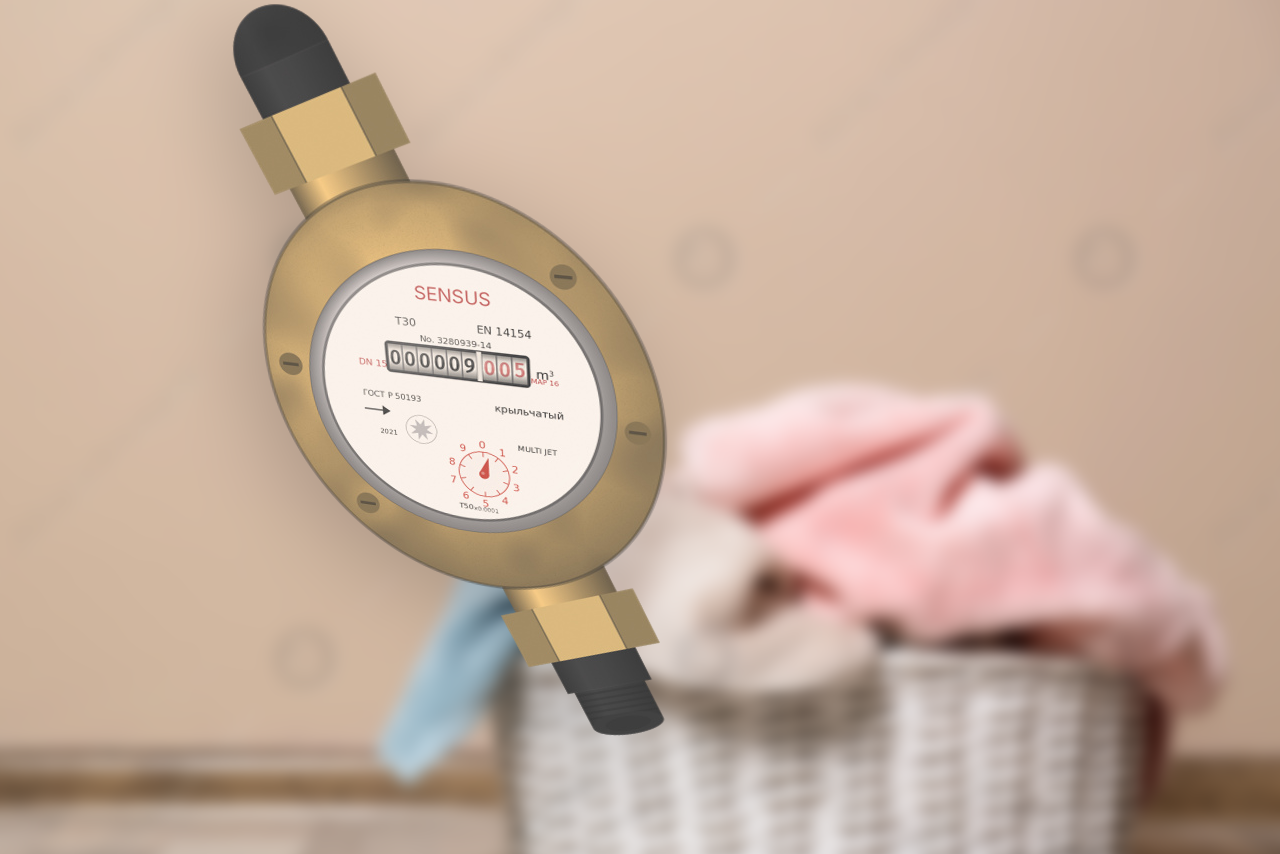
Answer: 9.0050 m³
